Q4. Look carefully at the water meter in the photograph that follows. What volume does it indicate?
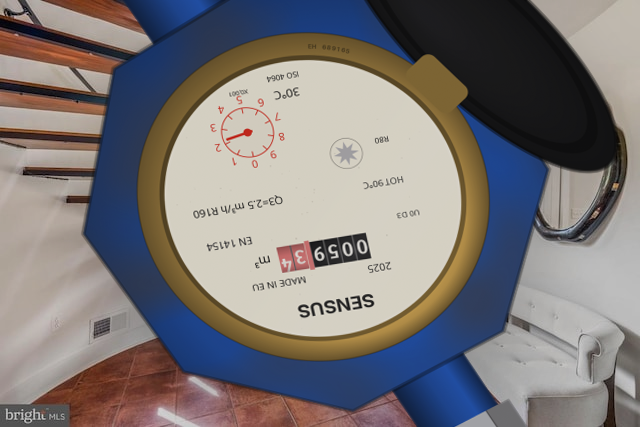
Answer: 59.342 m³
